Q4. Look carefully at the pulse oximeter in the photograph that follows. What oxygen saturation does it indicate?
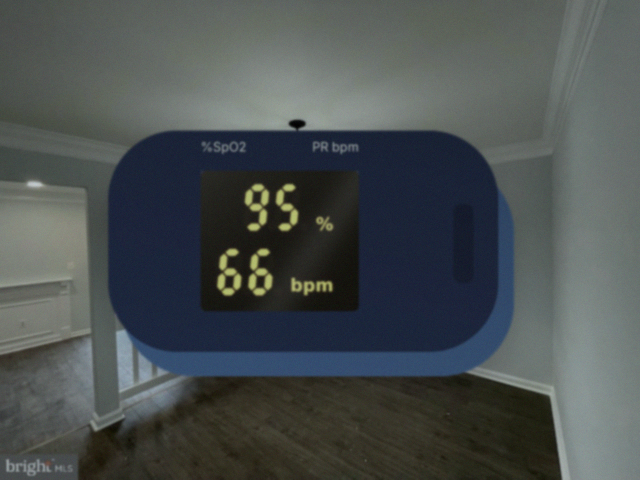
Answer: 95 %
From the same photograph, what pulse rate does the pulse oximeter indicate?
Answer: 66 bpm
